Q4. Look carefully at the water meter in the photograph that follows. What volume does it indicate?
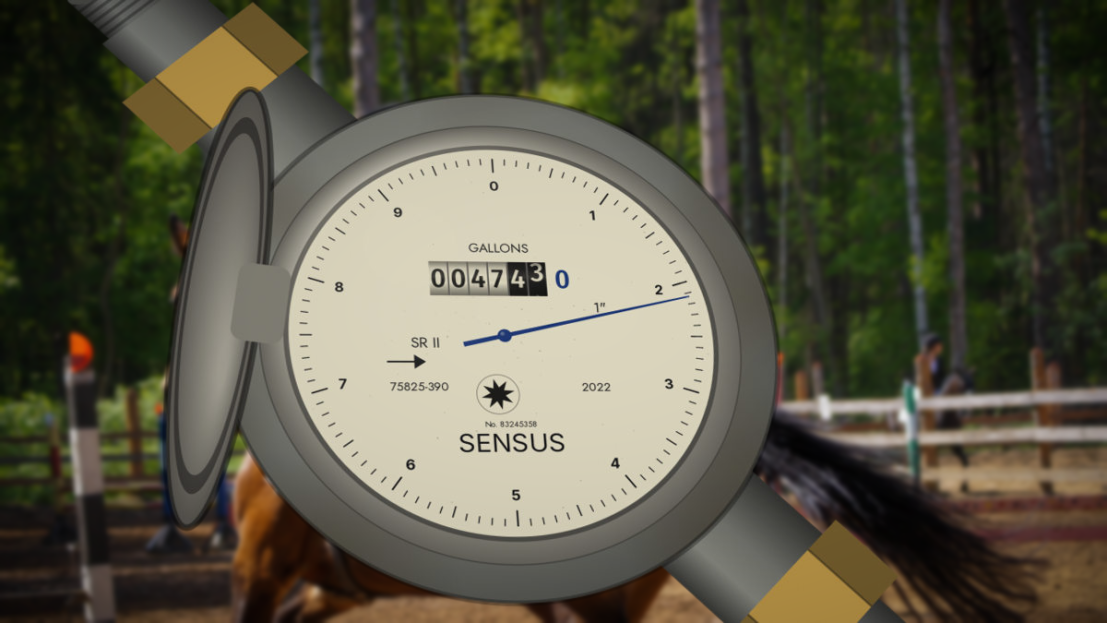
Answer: 47432.1 gal
